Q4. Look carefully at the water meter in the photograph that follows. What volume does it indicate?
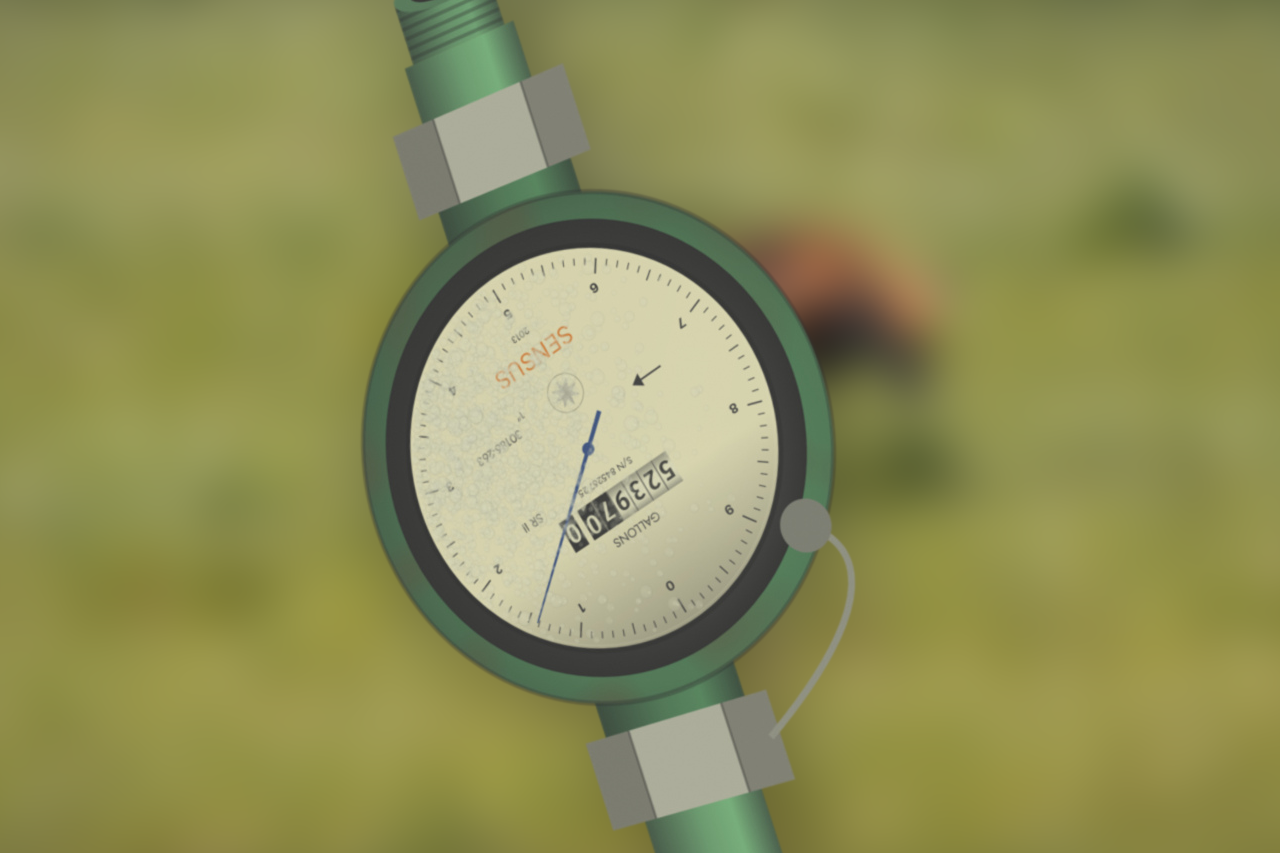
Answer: 5239701.4 gal
